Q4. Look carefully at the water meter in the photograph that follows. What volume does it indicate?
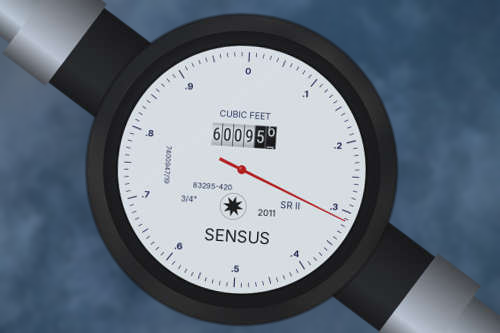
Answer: 600956.31 ft³
